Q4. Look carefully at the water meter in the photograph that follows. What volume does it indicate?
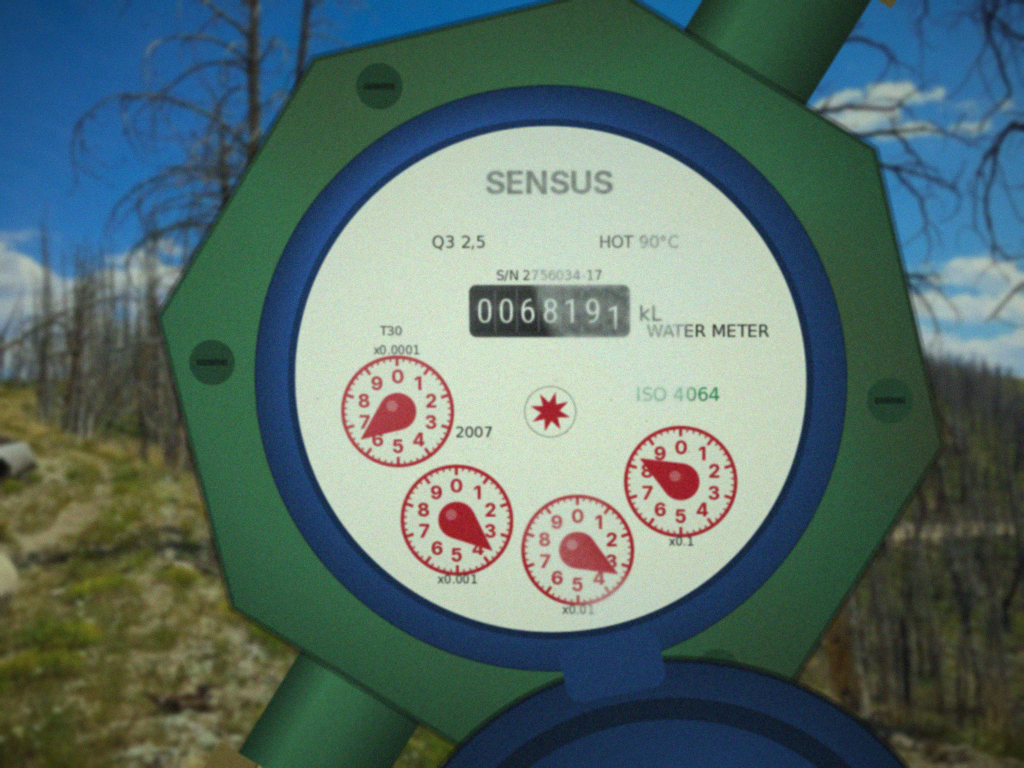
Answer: 68190.8336 kL
